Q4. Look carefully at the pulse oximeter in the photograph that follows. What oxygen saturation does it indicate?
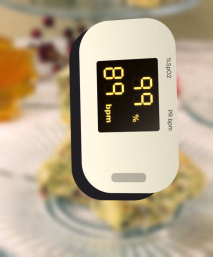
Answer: 99 %
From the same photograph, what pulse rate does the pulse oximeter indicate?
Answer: 89 bpm
